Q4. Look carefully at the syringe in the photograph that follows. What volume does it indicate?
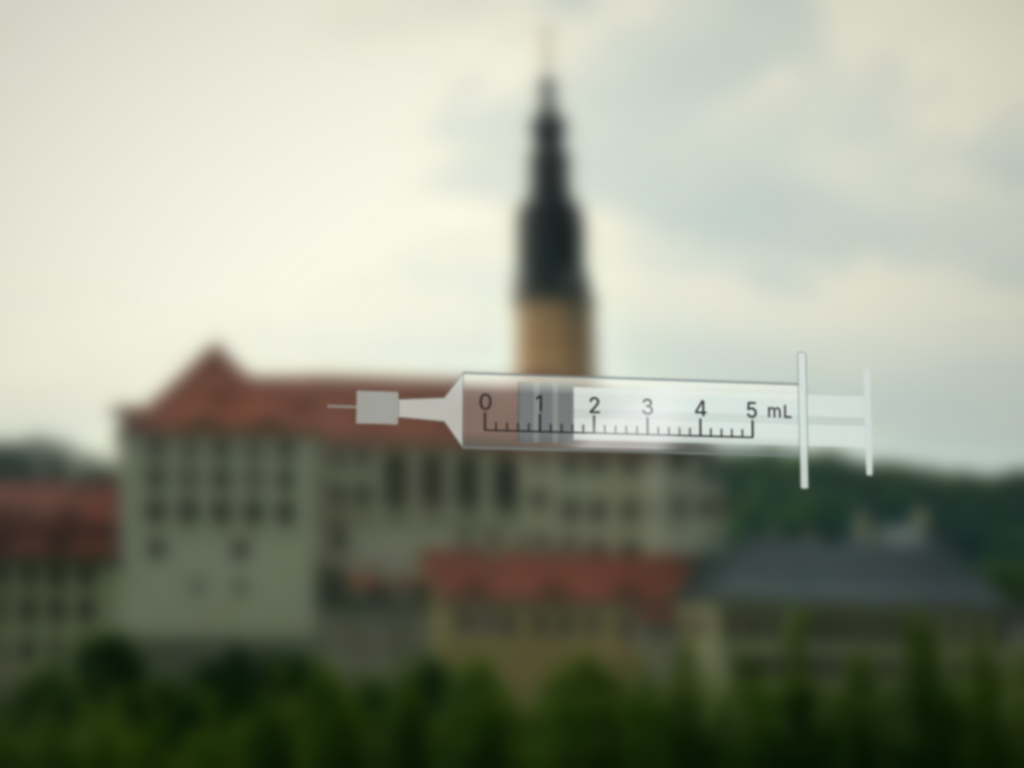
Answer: 0.6 mL
